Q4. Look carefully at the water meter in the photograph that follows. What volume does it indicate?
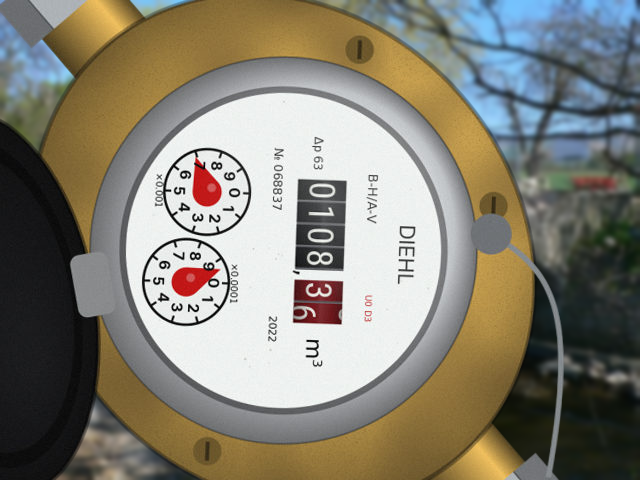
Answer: 108.3569 m³
